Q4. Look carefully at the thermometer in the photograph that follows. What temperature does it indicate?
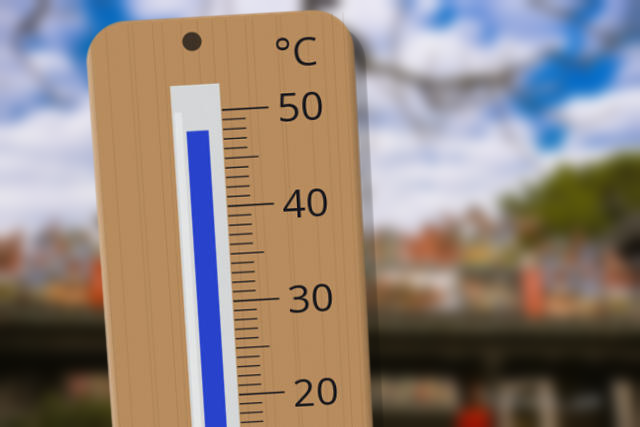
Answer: 48 °C
